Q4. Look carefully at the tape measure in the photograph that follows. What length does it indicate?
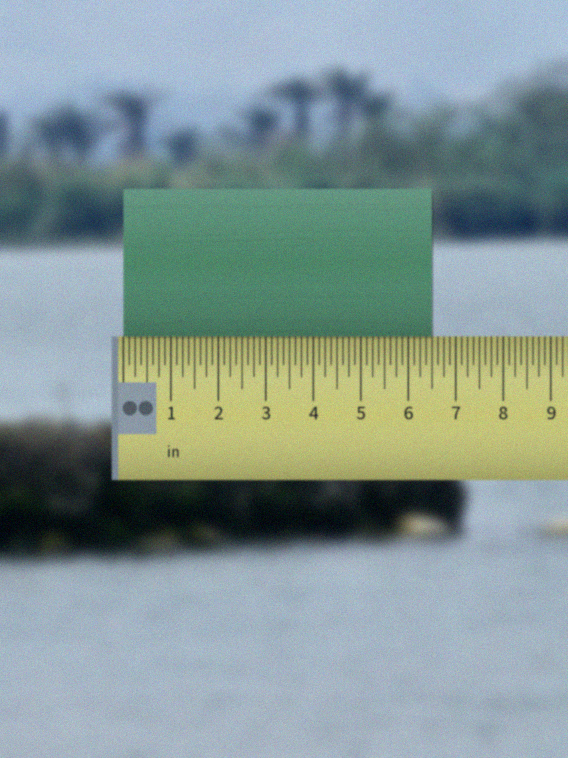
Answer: 6.5 in
